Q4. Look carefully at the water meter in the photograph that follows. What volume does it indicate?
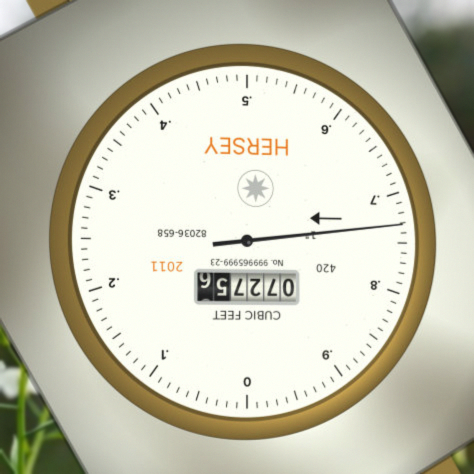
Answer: 72755.73 ft³
